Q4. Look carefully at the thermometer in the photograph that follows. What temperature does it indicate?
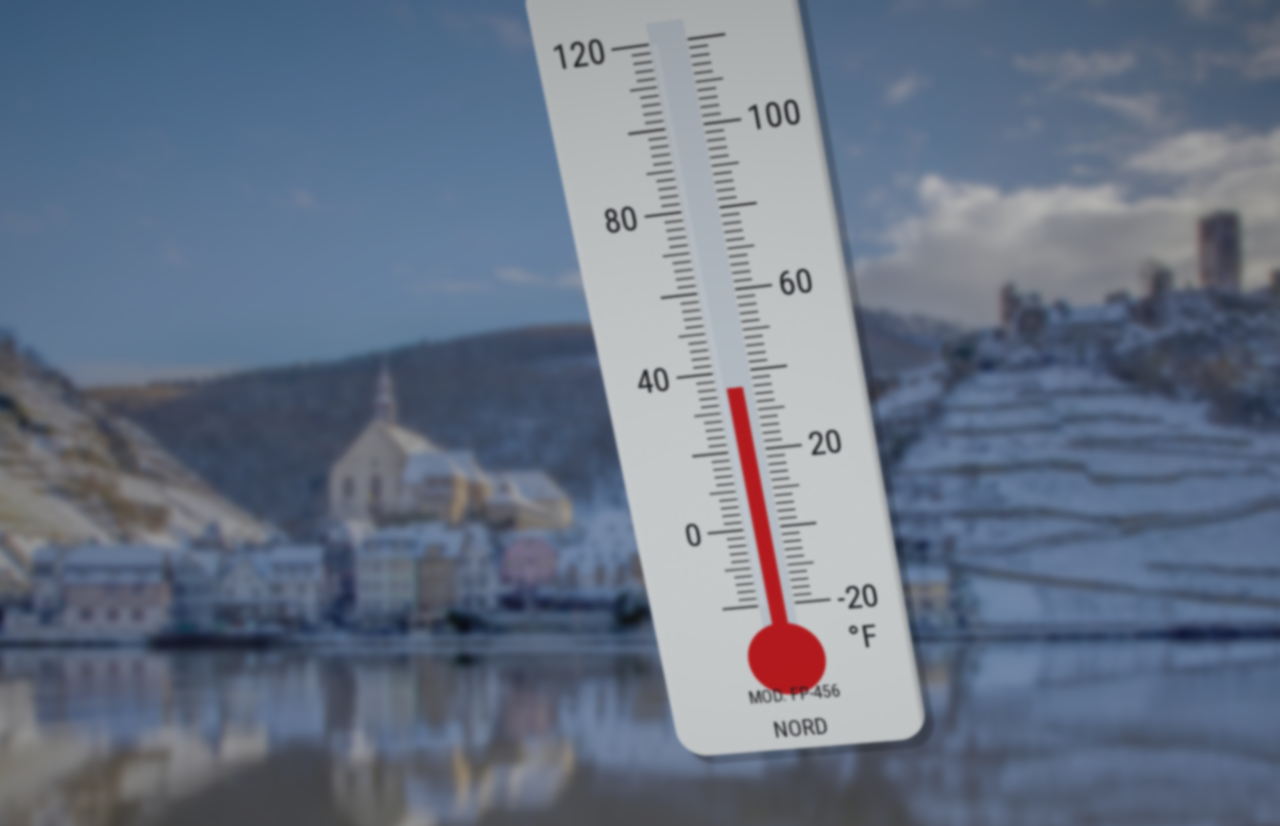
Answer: 36 °F
